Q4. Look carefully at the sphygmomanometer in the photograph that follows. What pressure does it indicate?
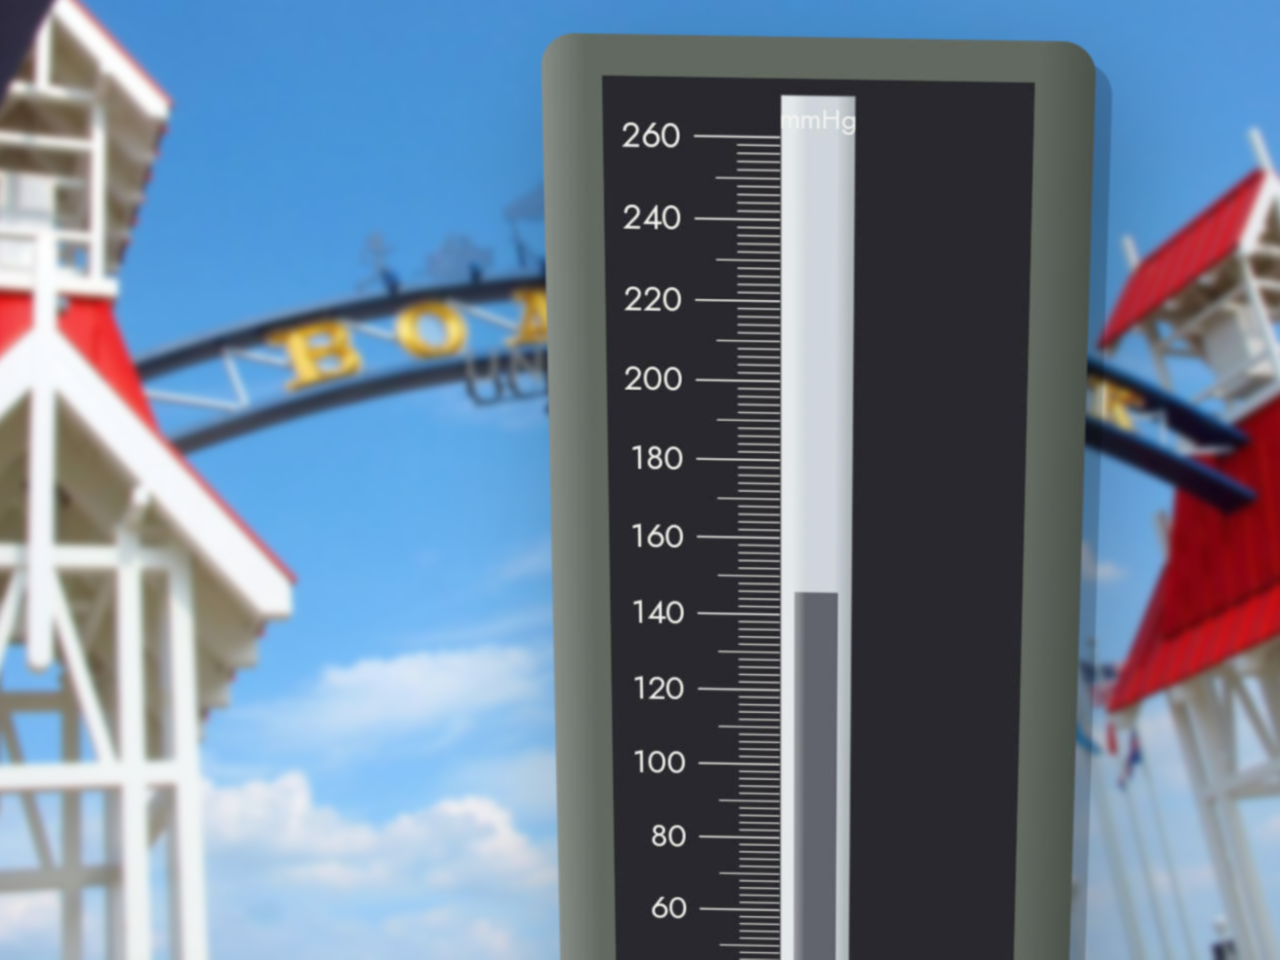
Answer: 146 mmHg
